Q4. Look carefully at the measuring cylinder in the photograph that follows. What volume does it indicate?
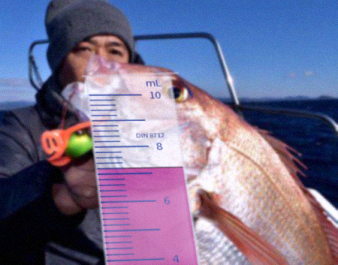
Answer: 7.2 mL
